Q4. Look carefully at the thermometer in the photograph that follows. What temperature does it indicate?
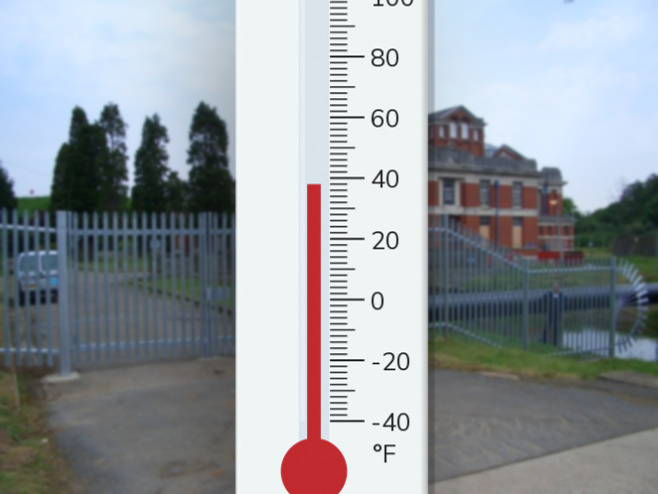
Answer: 38 °F
